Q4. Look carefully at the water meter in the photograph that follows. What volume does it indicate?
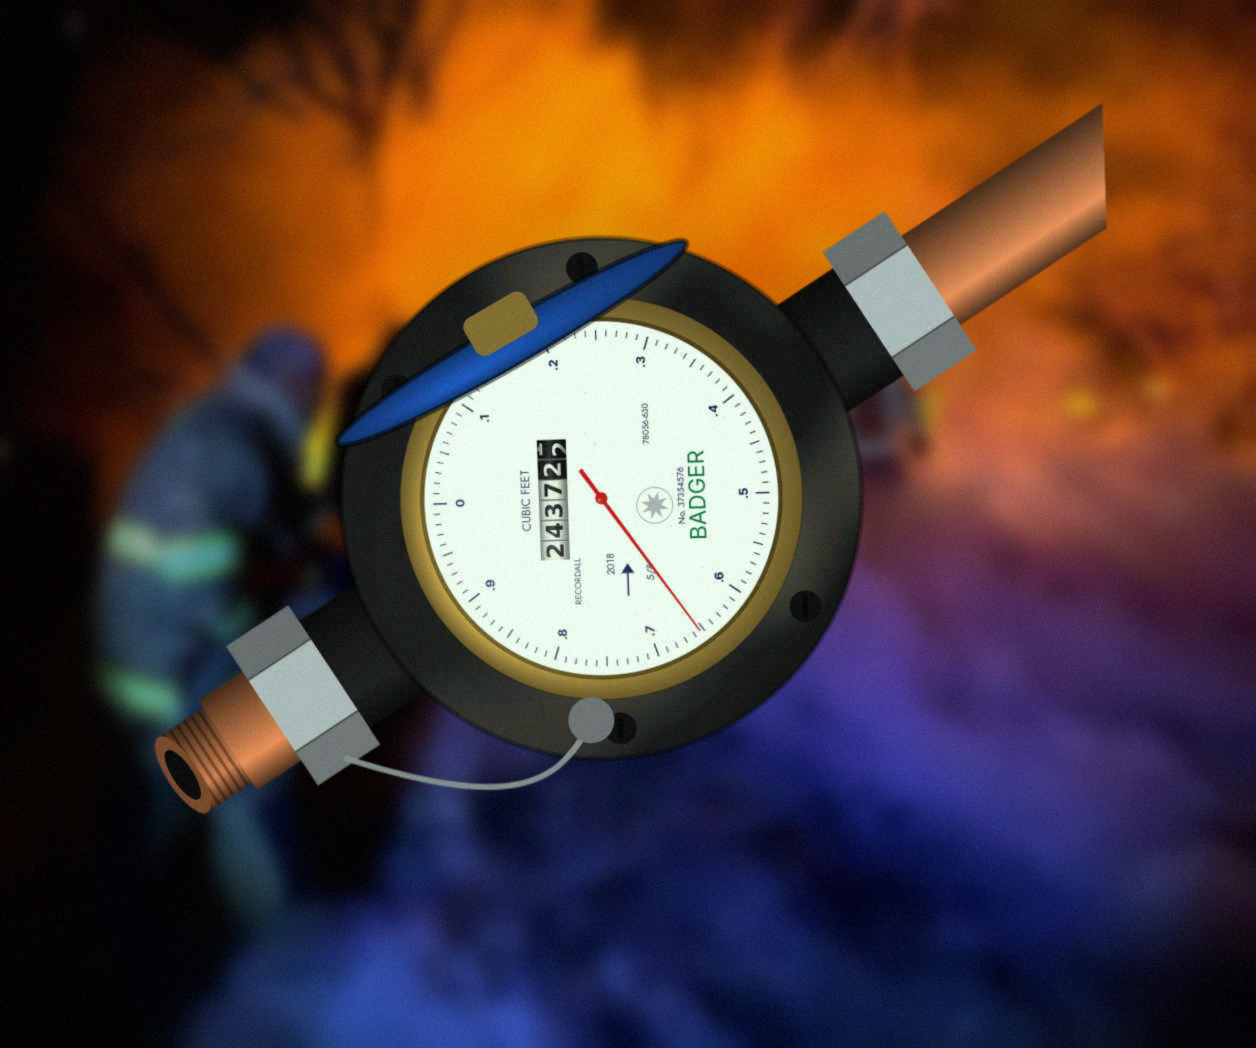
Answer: 243721.65 ft³
